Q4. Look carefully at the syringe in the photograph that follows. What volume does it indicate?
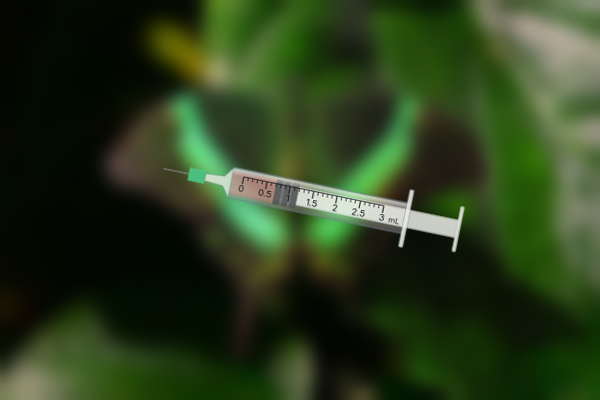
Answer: 0.7 mL
